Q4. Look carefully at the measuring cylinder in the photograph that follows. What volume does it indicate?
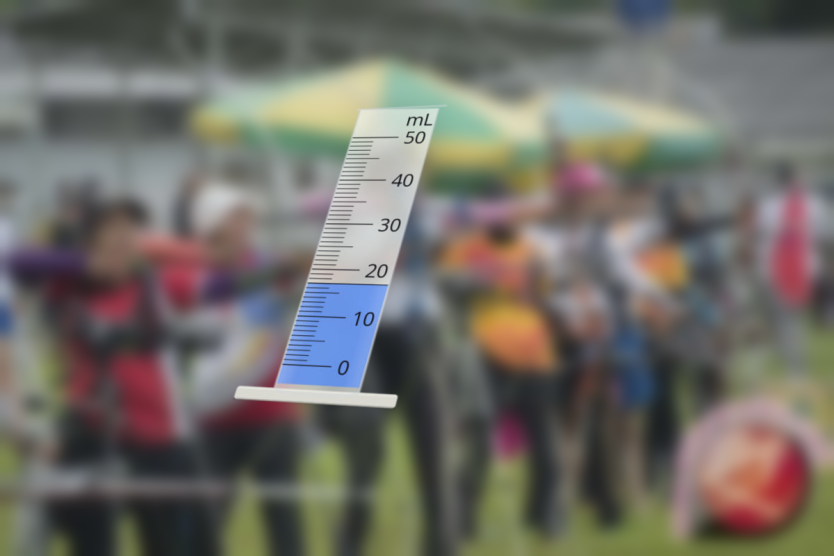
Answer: 17 mL
